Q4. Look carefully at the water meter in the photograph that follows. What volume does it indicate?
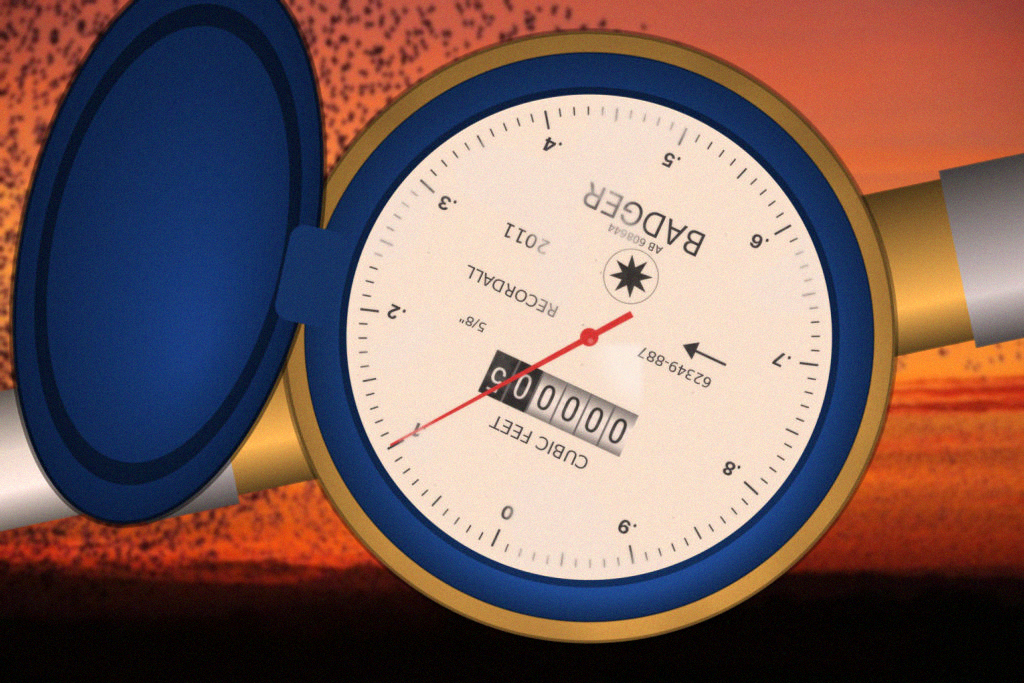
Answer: 5.10 ft³
